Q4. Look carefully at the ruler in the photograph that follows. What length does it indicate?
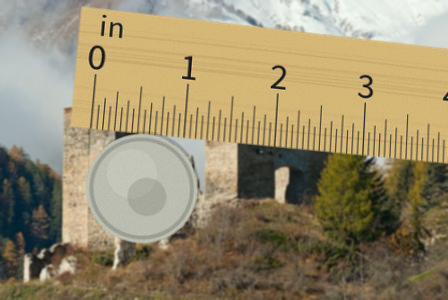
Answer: 1.1875 in
